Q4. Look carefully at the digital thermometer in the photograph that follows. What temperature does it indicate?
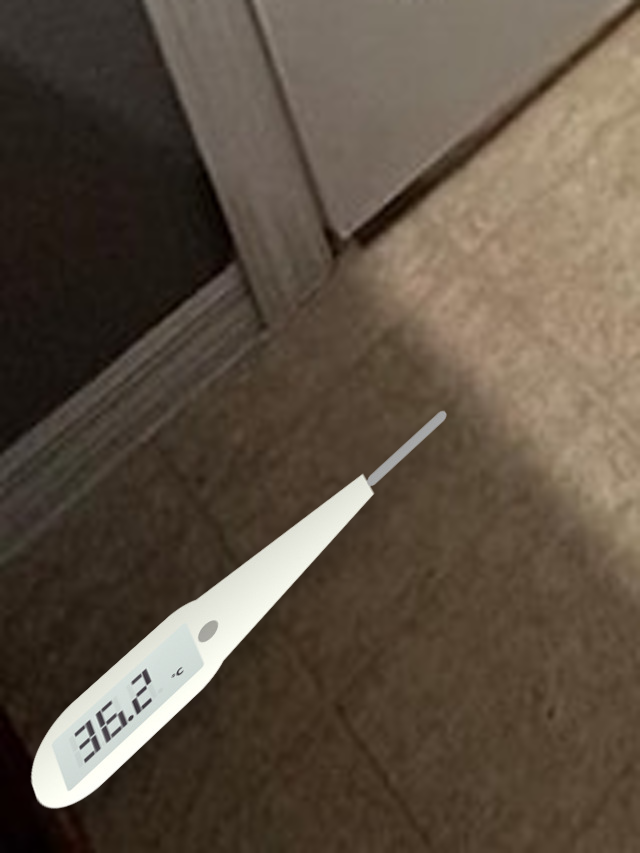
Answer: 36.2 °C
